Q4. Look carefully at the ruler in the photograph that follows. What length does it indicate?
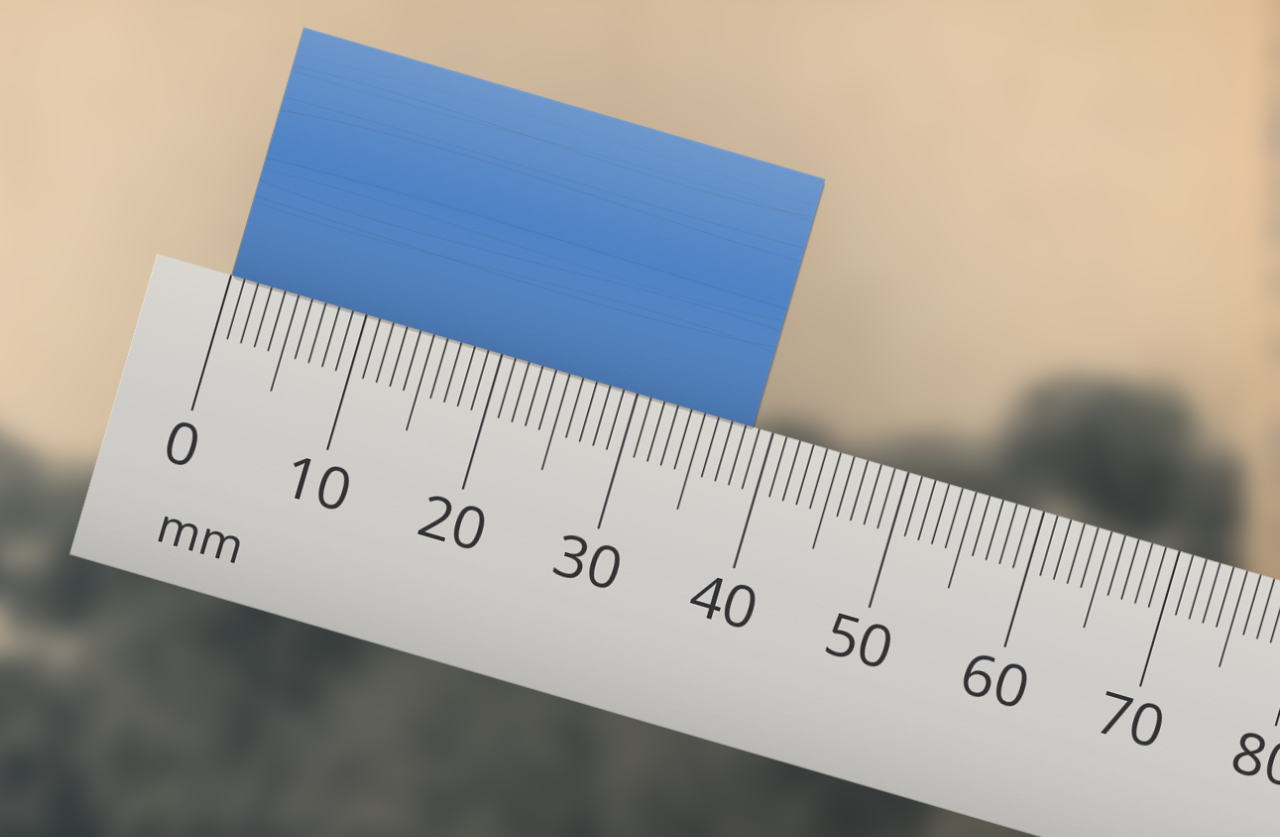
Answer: 38.5 mm
